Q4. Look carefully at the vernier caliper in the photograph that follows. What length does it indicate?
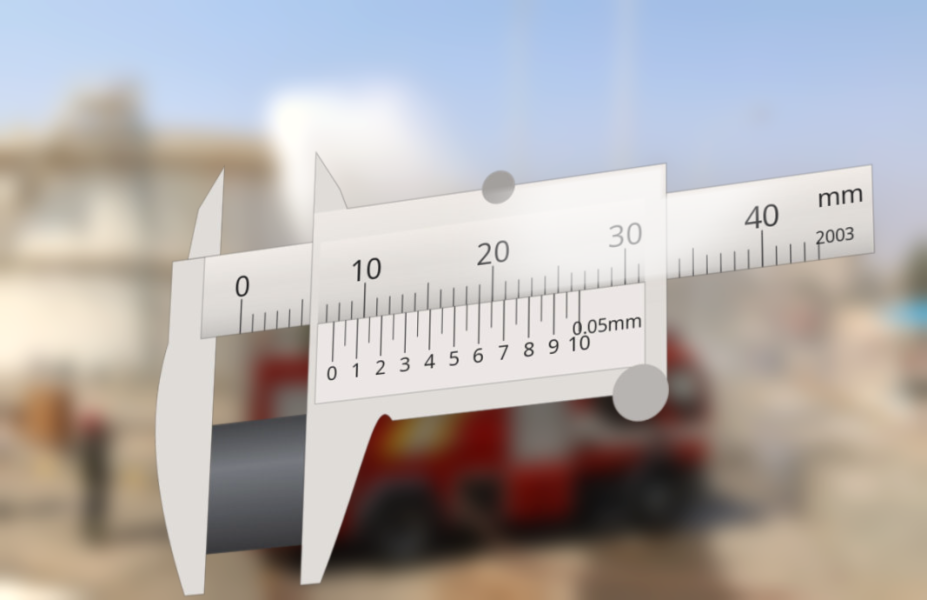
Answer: 7.6 mm
